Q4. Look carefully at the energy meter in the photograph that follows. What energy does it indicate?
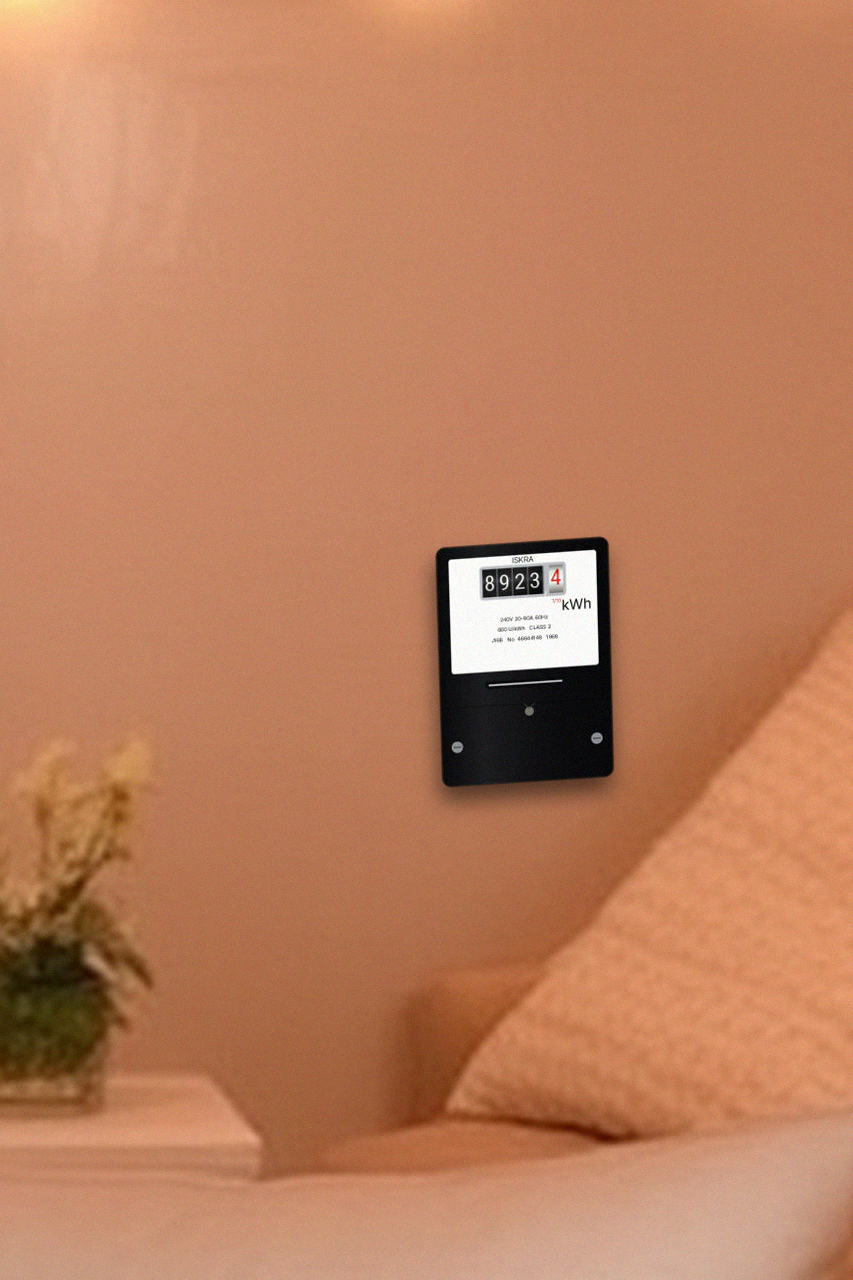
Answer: 8923.4 kWh
